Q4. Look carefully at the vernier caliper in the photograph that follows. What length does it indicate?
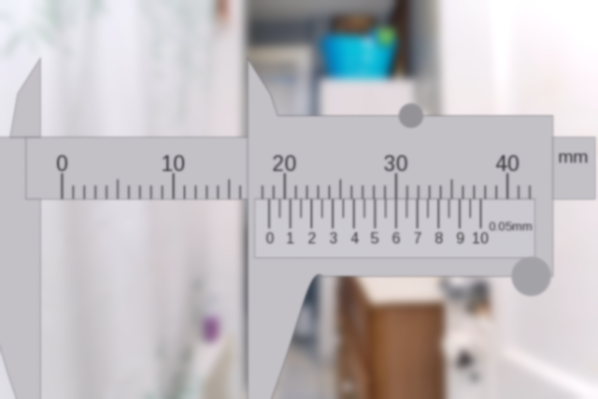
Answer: 18.6 mm
